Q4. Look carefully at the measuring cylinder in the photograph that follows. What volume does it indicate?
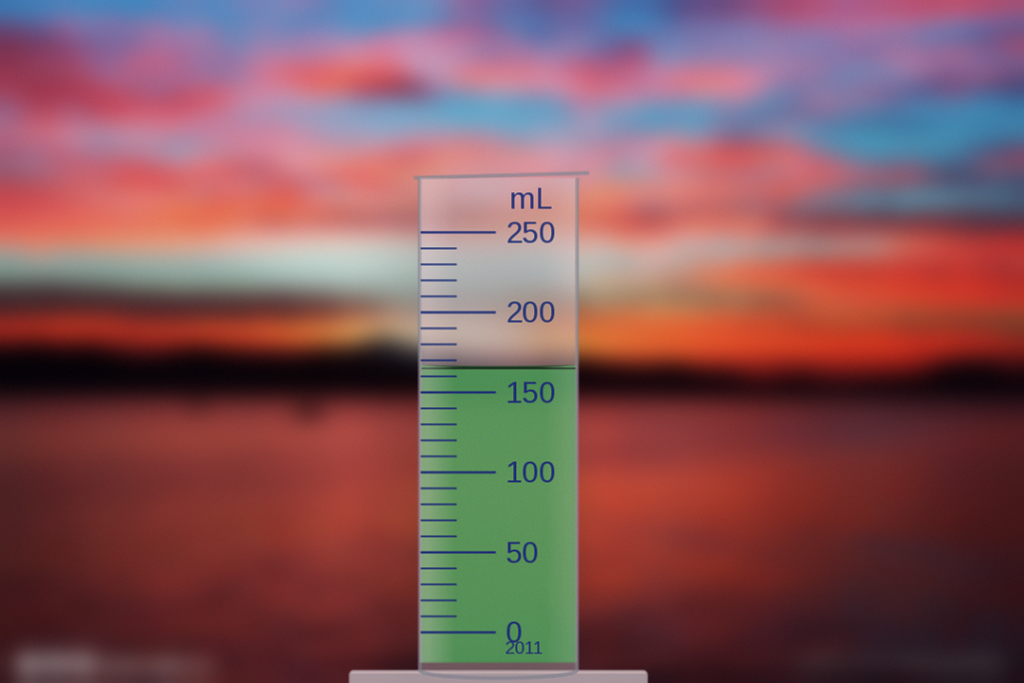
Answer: 165 mL
